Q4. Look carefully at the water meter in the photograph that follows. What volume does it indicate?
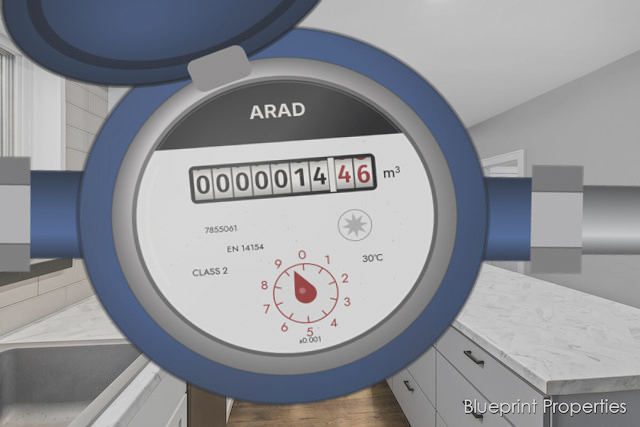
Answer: 14.459 m³
